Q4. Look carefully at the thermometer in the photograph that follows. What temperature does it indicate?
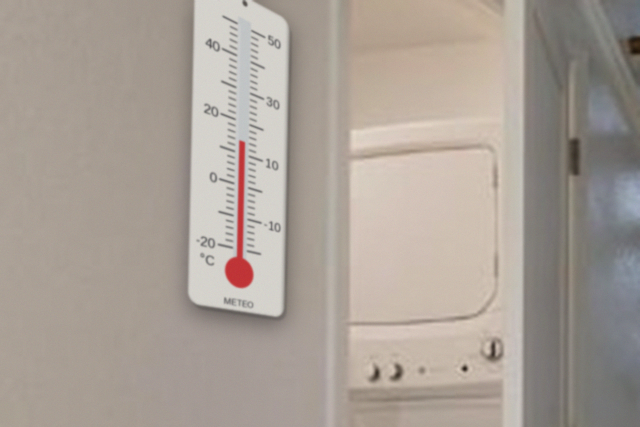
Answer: 14 °C
